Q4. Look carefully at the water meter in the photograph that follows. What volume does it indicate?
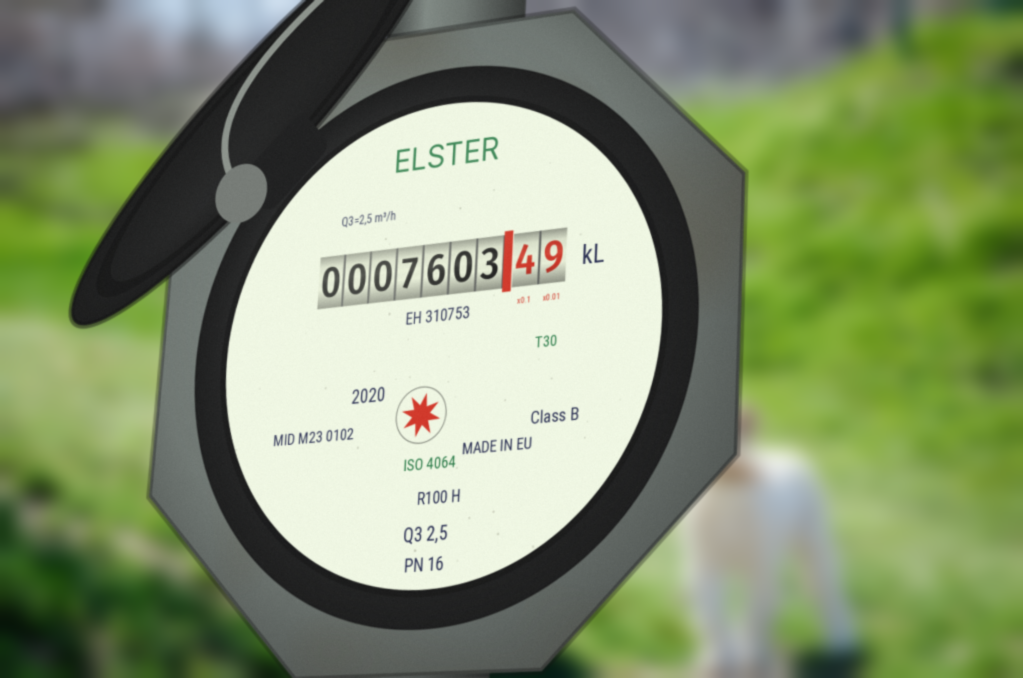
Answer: 7603.49 kL
